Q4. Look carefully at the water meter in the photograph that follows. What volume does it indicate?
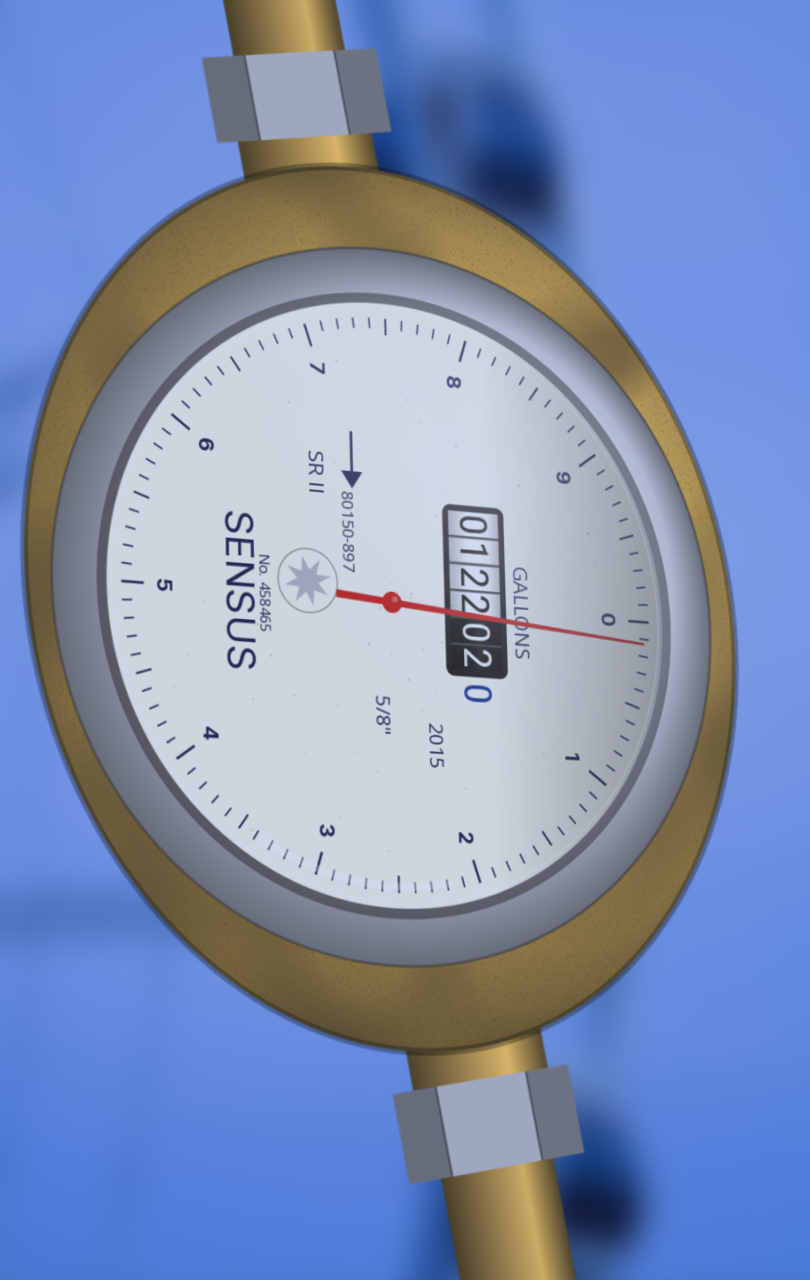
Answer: 122020.1 gal
